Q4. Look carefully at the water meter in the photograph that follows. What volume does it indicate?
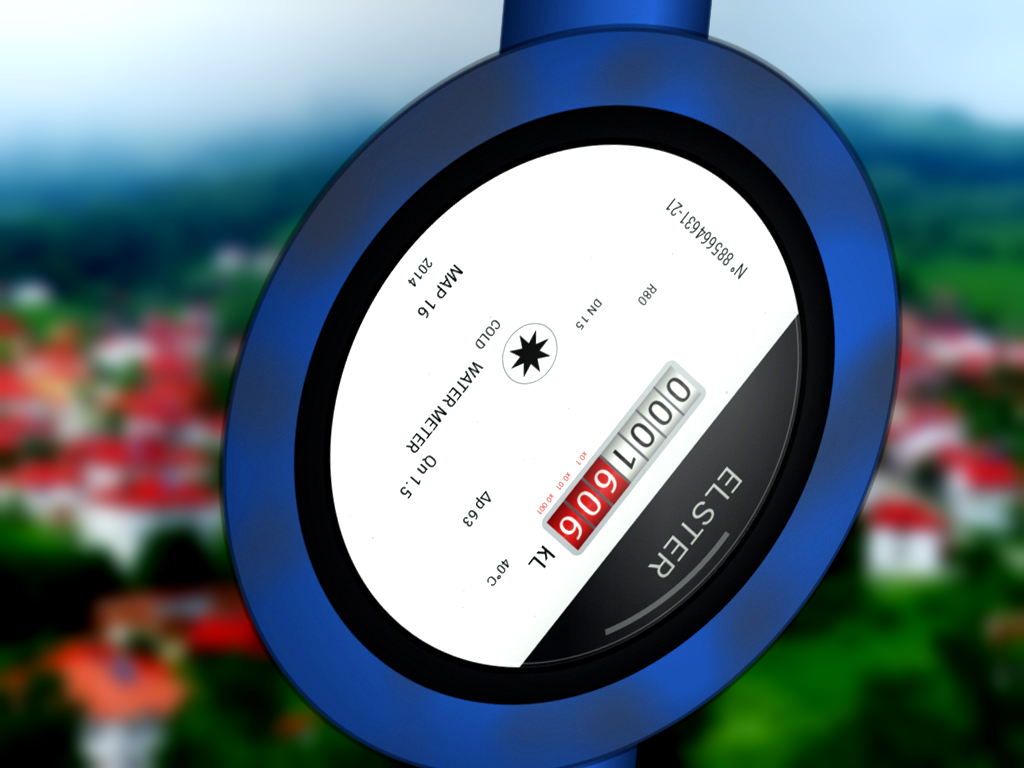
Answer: 1.606 kL
